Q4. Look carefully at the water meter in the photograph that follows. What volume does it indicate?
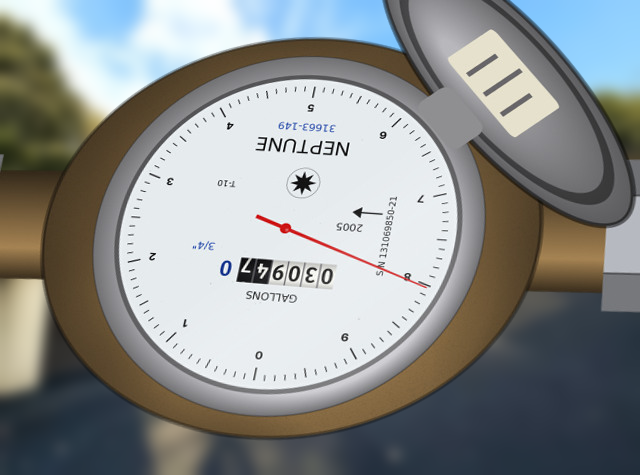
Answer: 309468.0 gal
